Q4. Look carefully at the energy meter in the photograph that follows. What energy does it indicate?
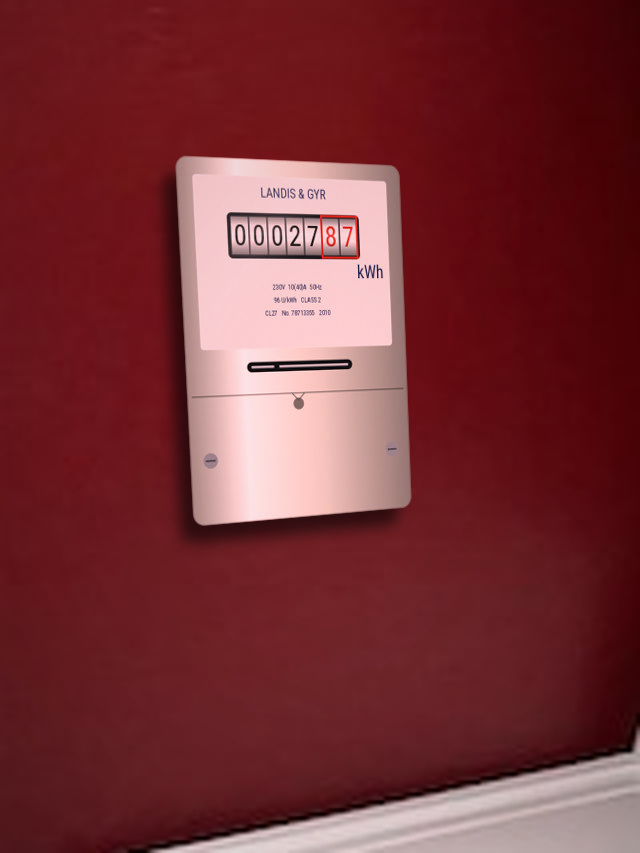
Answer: 27.87 kWh
